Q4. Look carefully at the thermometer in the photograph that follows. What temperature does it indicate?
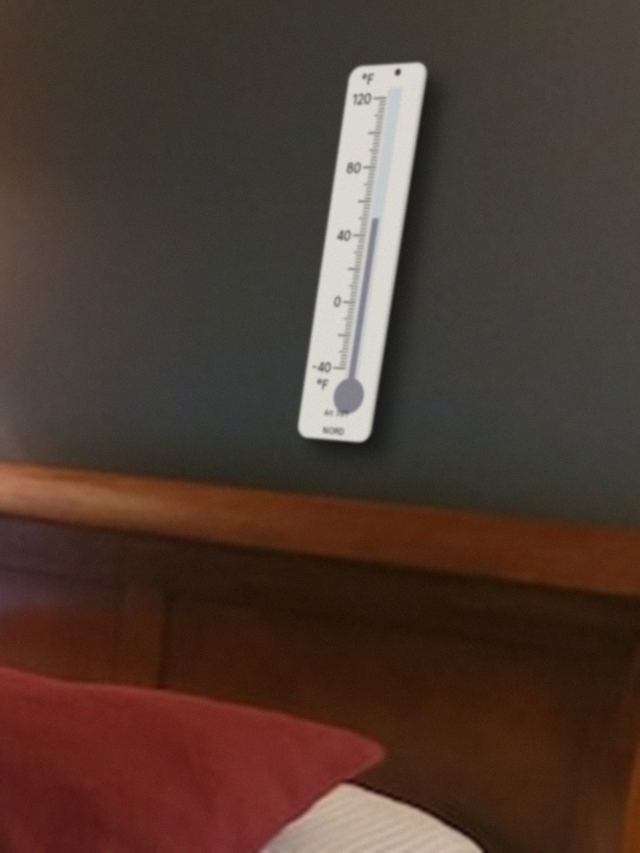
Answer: 50 °F
